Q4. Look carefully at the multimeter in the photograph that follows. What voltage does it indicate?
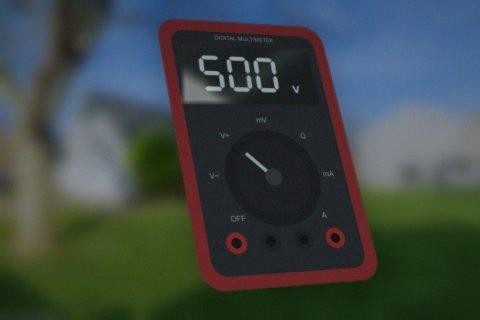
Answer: 500 V
